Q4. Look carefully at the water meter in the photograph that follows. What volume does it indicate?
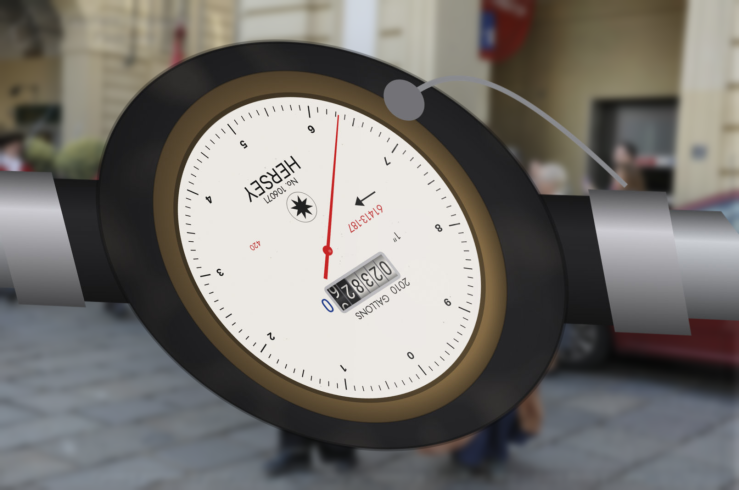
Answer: 238256.3 gal
